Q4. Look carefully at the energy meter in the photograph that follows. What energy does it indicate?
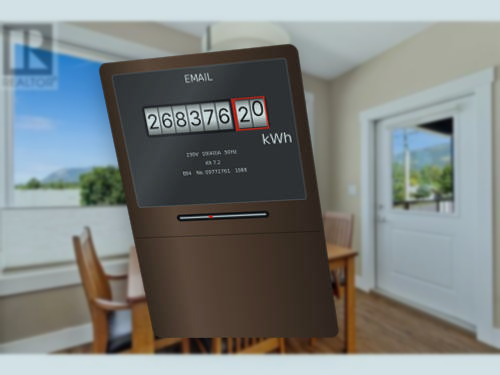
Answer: 268376.20 kWh
